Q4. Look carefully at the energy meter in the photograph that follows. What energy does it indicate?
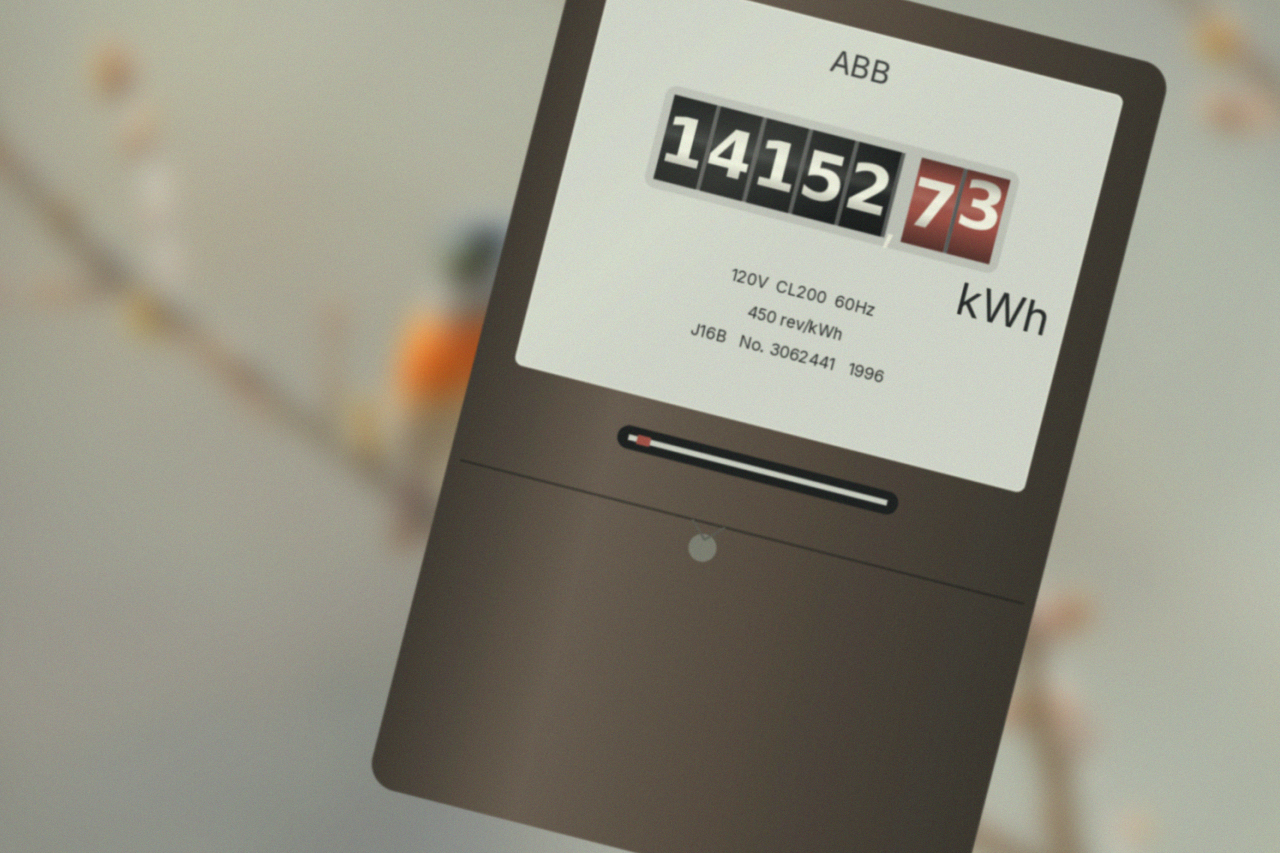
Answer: 14152.73 kWh
